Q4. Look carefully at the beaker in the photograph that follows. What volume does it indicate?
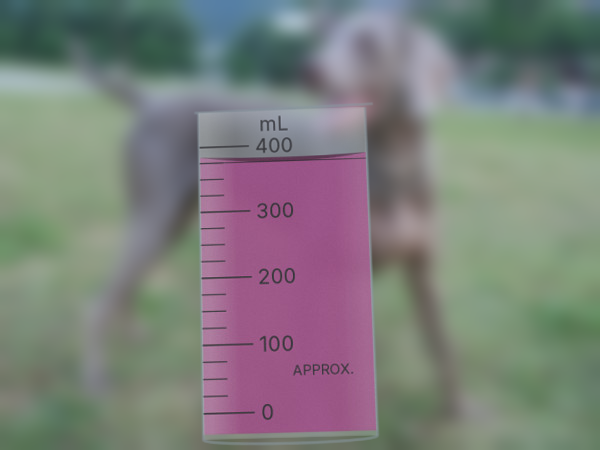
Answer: 375 mL
